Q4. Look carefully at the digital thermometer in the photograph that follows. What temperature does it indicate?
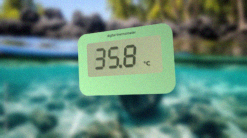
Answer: 35.8 °C
